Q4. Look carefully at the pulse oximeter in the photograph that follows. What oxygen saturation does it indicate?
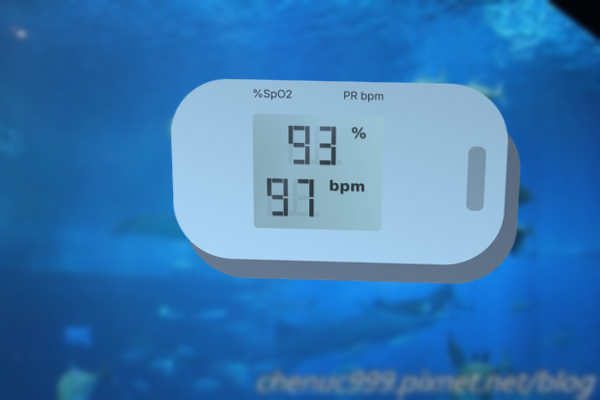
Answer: 93 %
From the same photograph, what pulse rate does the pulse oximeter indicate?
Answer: 97 bpm
